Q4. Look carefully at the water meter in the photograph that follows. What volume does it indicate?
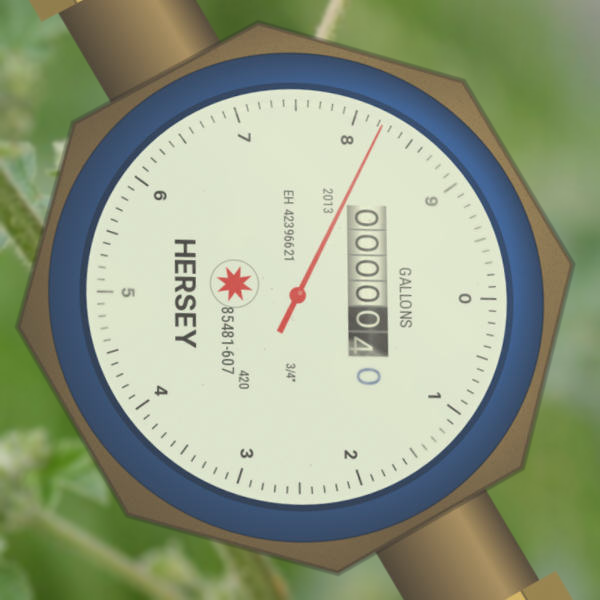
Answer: 38.2 gal
